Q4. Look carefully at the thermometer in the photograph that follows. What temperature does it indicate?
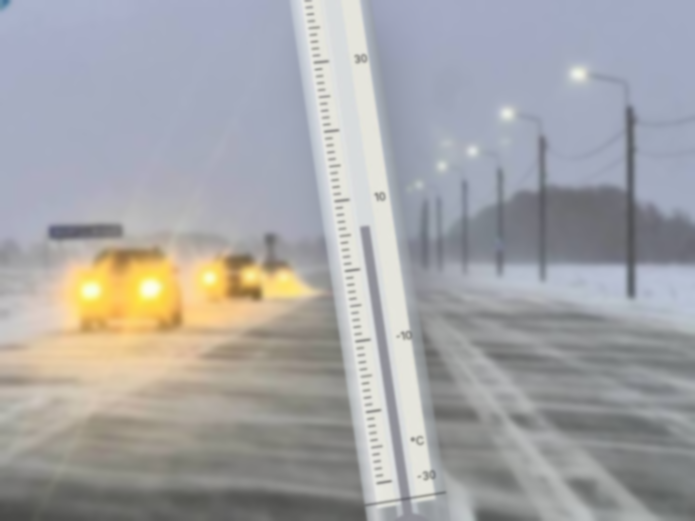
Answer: 6 °C
